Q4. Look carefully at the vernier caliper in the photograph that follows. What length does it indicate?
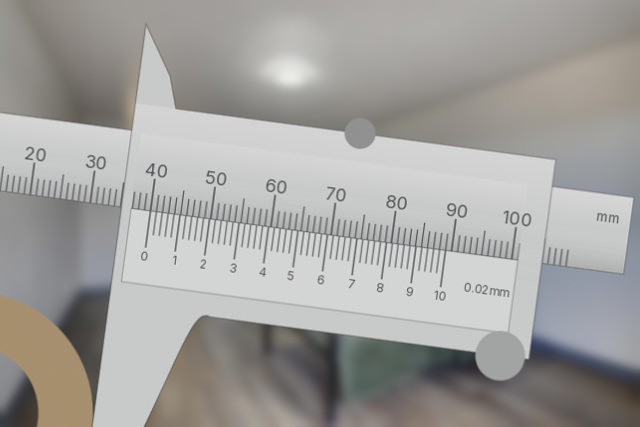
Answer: 40.0 mm
